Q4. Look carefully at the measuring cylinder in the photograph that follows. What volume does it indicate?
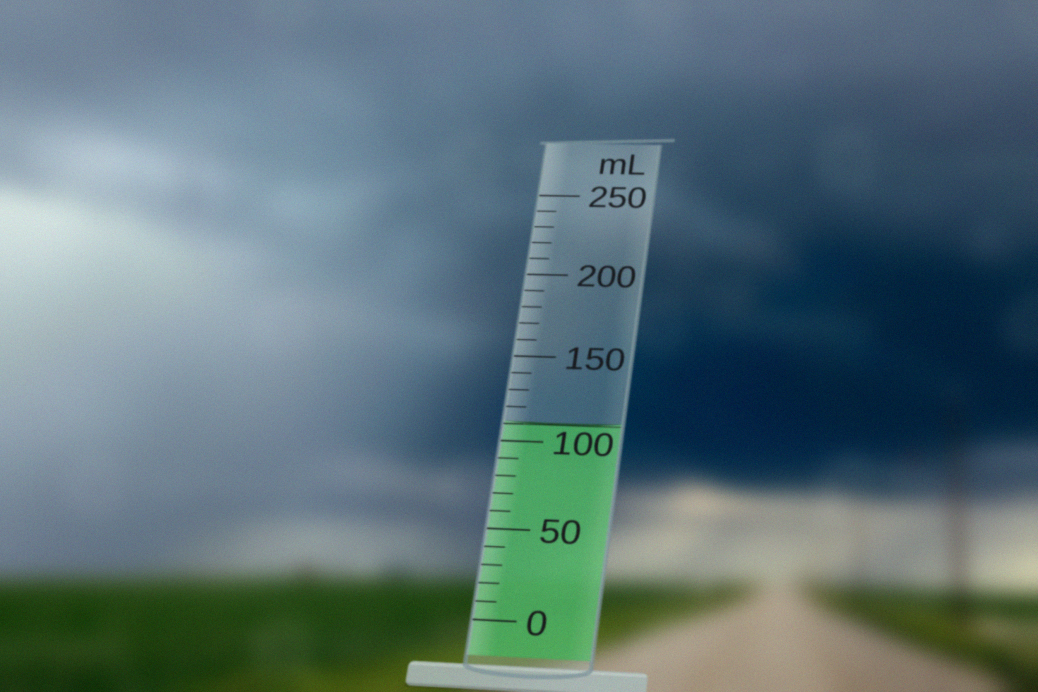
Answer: 110 mL
